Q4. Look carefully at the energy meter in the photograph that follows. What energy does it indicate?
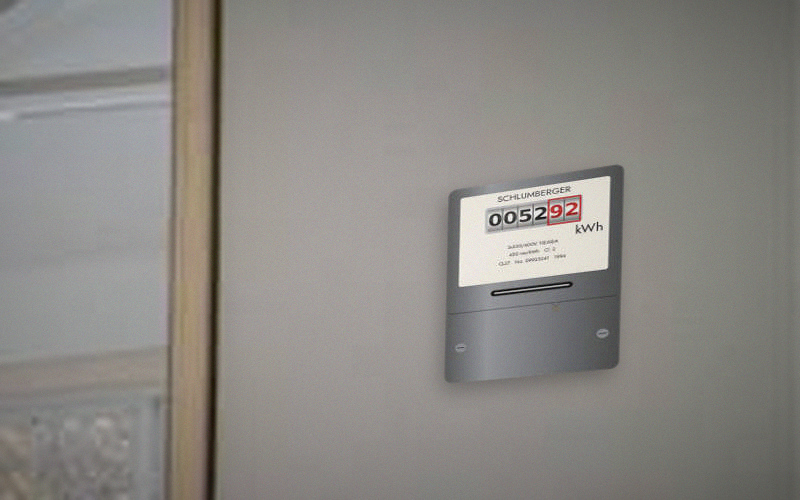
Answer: 52.92 kWh
